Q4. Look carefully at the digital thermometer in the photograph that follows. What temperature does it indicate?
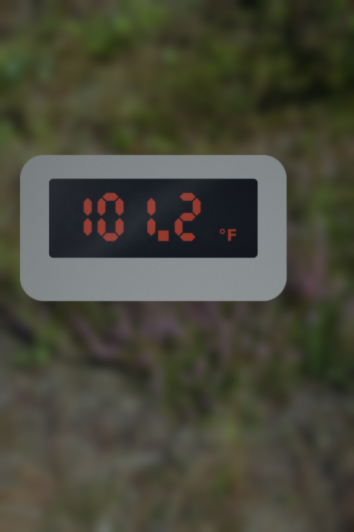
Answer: 101.2 °F
